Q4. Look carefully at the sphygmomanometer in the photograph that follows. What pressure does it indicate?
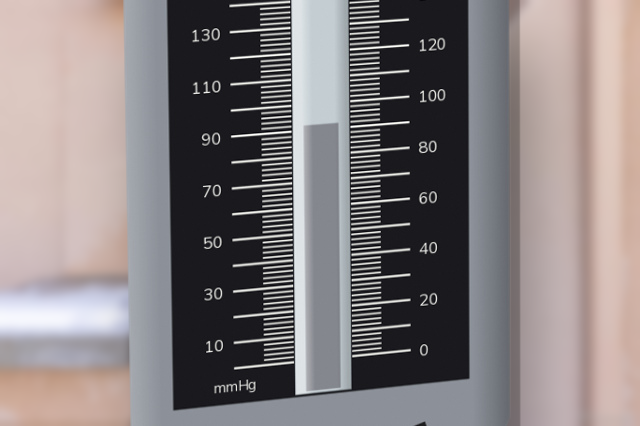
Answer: 92 mmHg
